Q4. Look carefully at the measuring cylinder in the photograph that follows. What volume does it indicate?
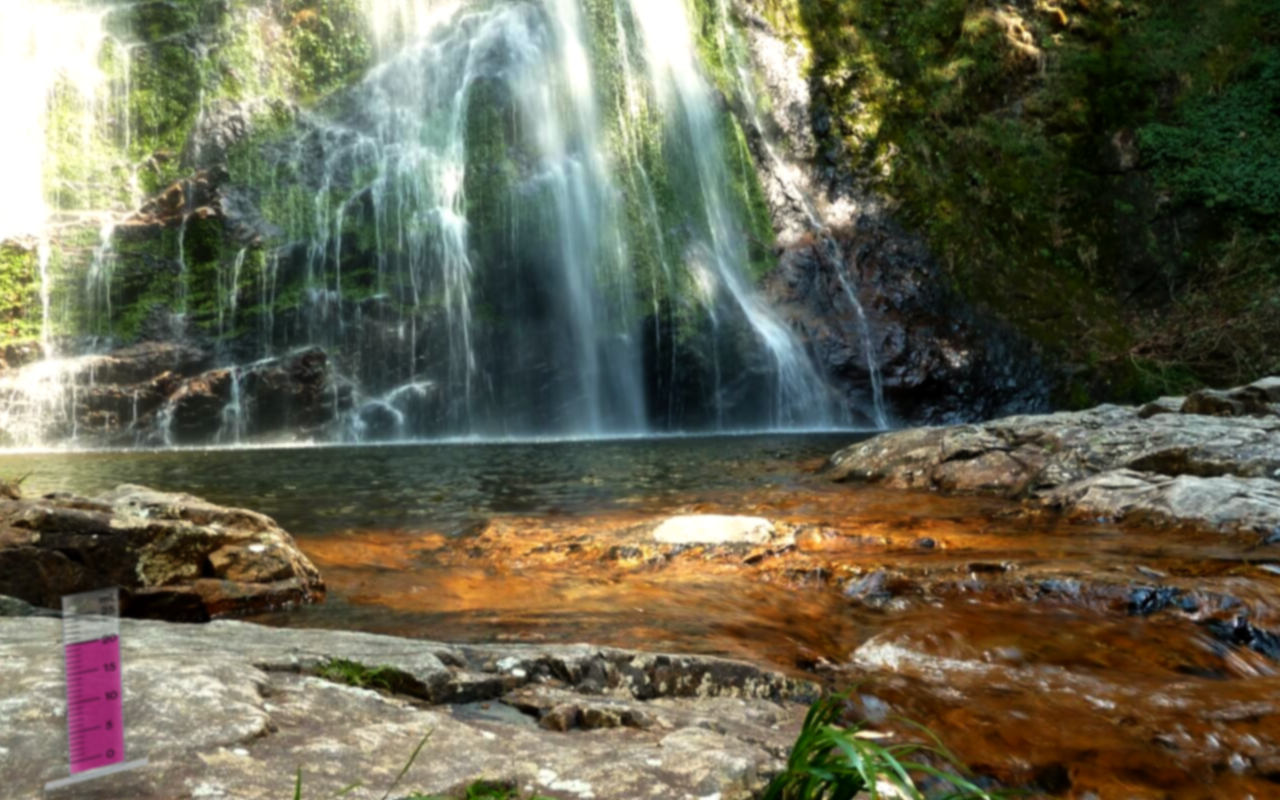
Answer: 20 mL
